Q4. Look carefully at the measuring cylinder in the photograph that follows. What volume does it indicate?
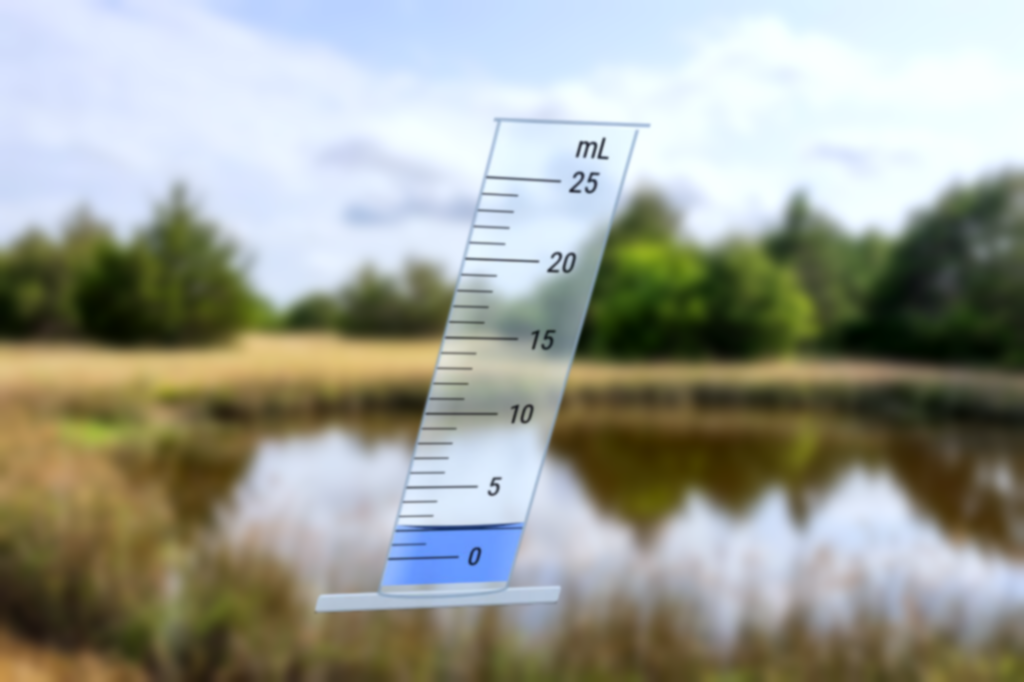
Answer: 2 mL
